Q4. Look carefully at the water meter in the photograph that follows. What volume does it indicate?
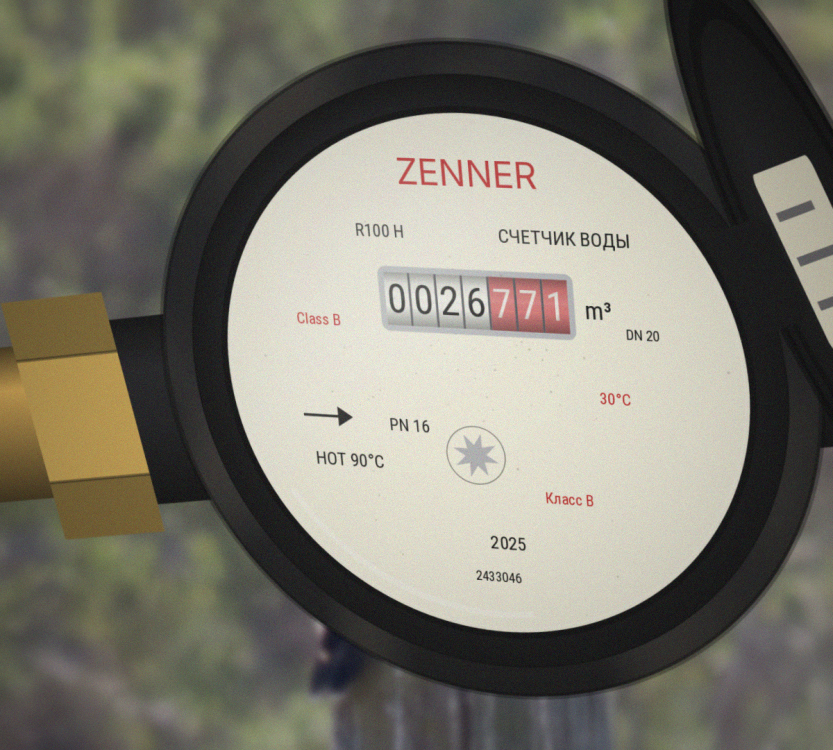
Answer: 26.771 m³
